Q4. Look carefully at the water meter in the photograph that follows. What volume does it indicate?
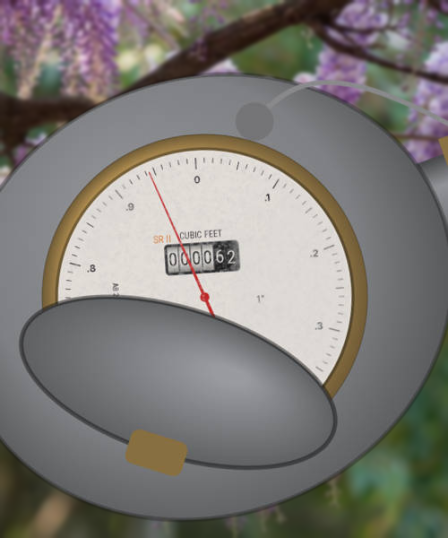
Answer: 61.94 ft³
